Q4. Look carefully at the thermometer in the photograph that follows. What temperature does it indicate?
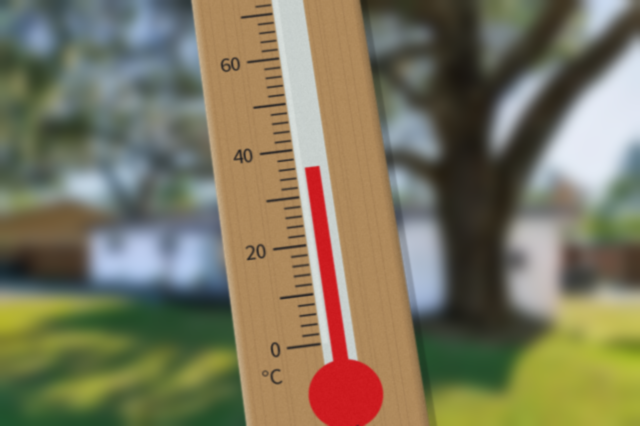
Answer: 36 °C
